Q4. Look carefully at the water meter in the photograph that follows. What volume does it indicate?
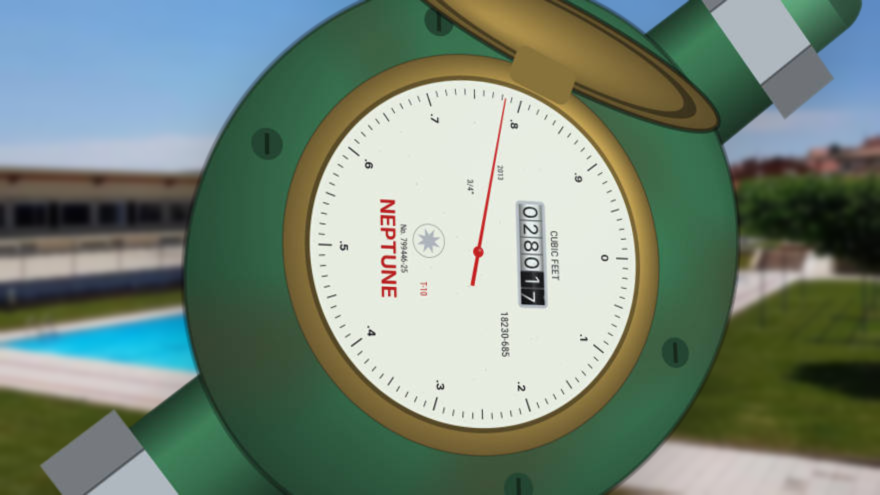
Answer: 28016.78 ft³
